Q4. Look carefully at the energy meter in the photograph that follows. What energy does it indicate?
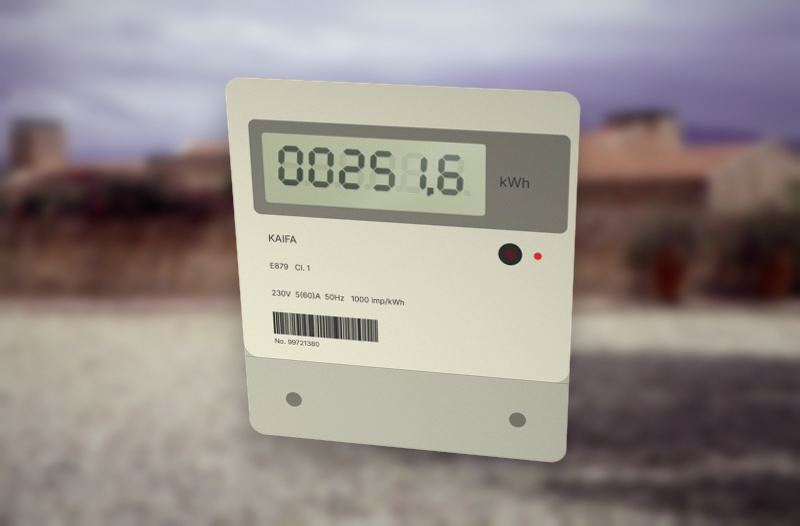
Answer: 251.6 kWh
